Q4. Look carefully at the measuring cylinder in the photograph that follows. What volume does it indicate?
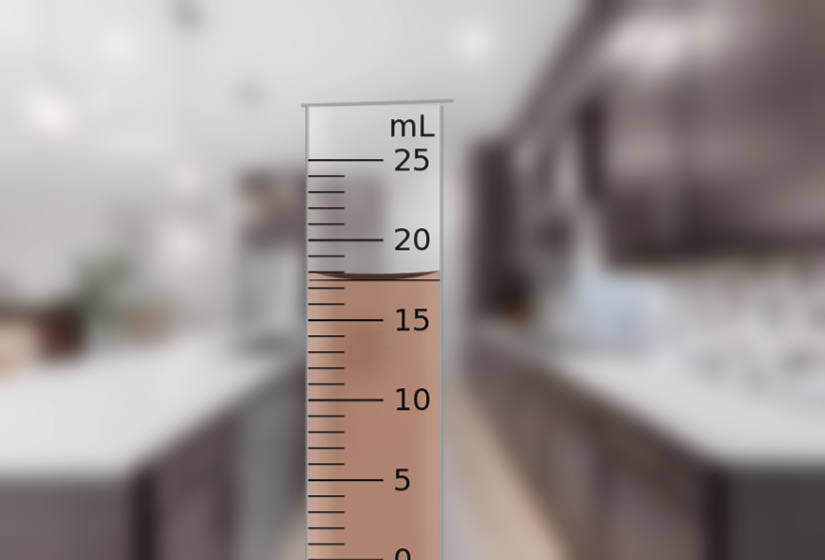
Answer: 17.5 mL
